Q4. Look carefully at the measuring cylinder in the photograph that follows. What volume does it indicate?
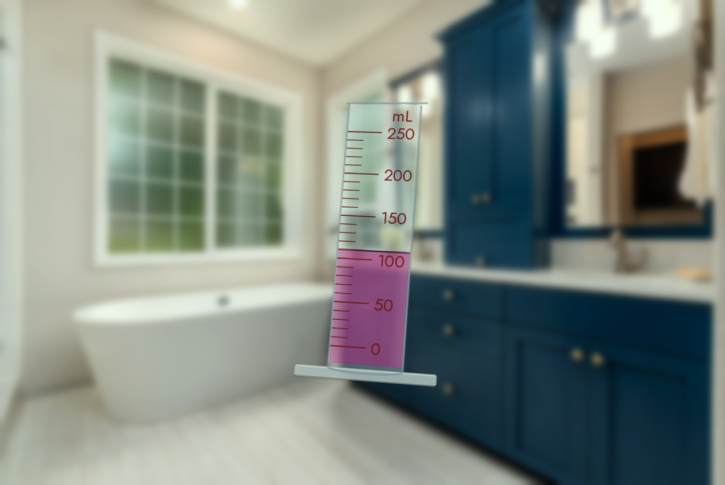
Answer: 110 mL
